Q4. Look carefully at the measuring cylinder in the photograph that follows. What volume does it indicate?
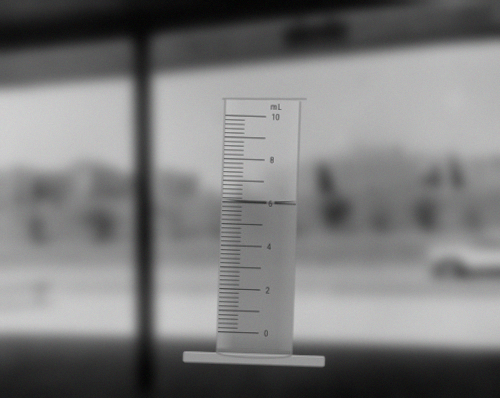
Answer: 6 mL
